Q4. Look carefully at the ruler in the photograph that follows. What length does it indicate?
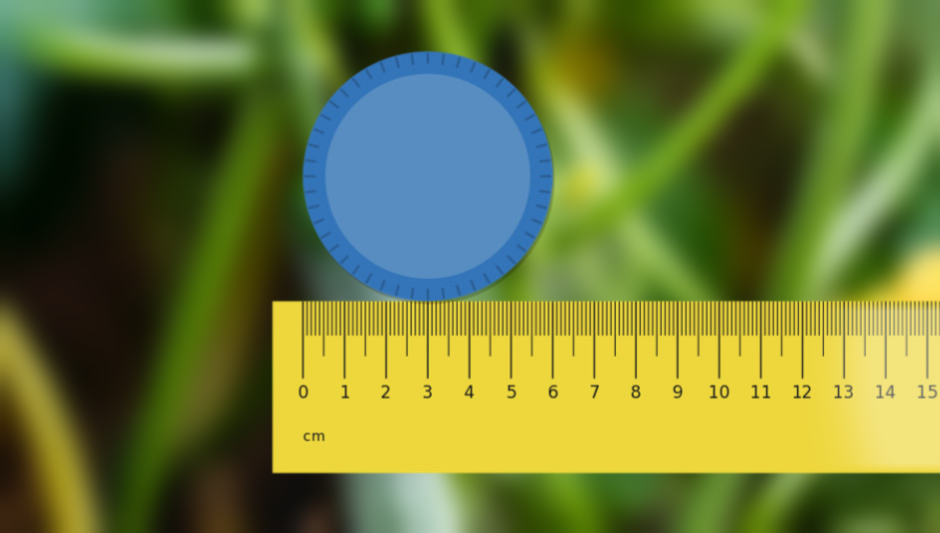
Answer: 6 cm
